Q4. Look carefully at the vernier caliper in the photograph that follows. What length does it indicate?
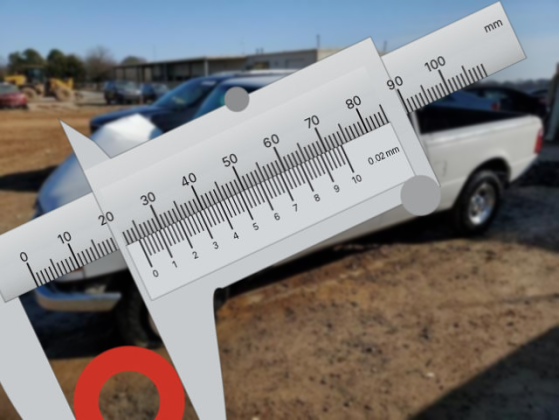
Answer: 24.5 mm
